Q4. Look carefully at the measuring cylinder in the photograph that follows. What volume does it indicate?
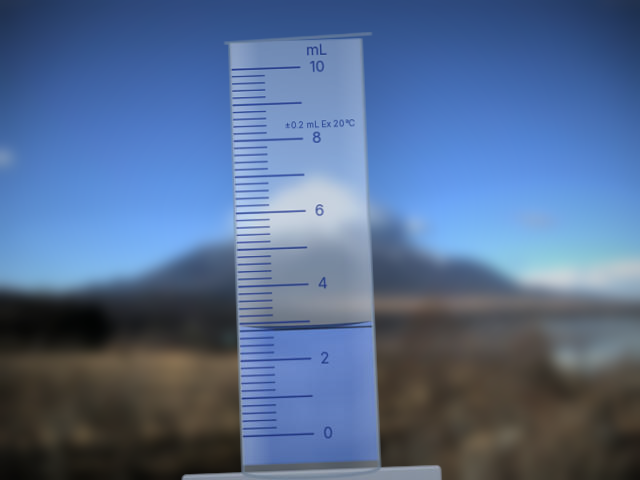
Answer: 2.8 mL
